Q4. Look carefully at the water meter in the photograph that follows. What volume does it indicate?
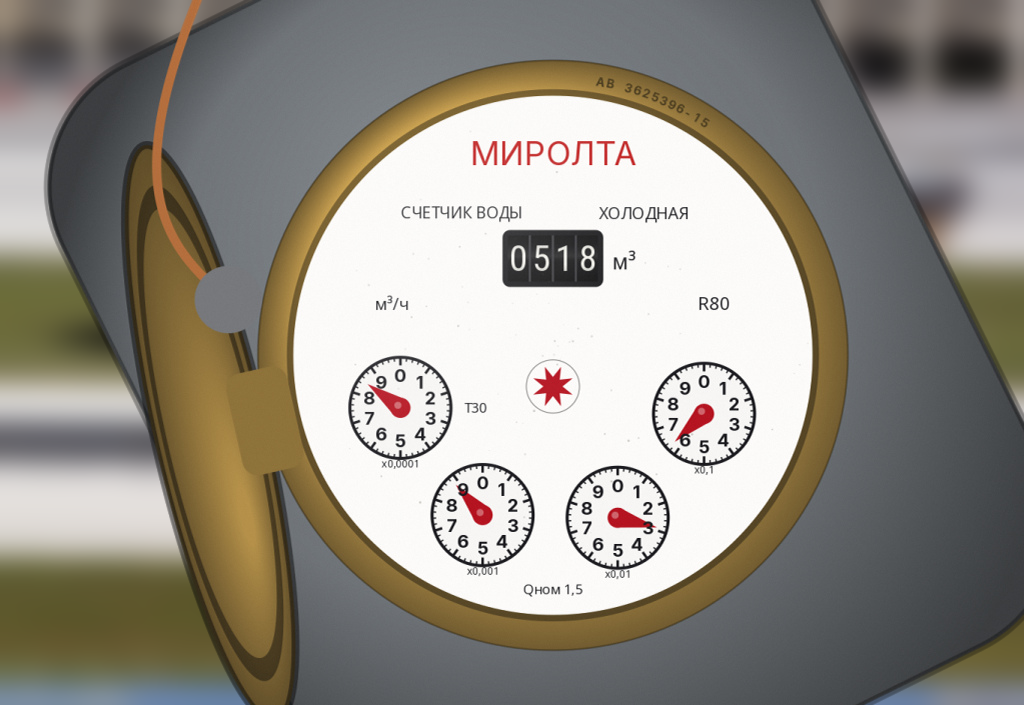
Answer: 518.6288 m³
